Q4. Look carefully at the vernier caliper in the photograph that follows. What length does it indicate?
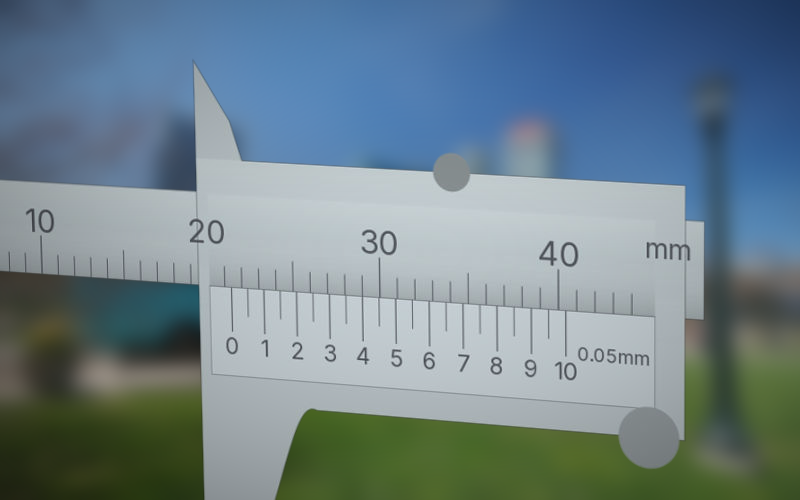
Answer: 21.4 mm
